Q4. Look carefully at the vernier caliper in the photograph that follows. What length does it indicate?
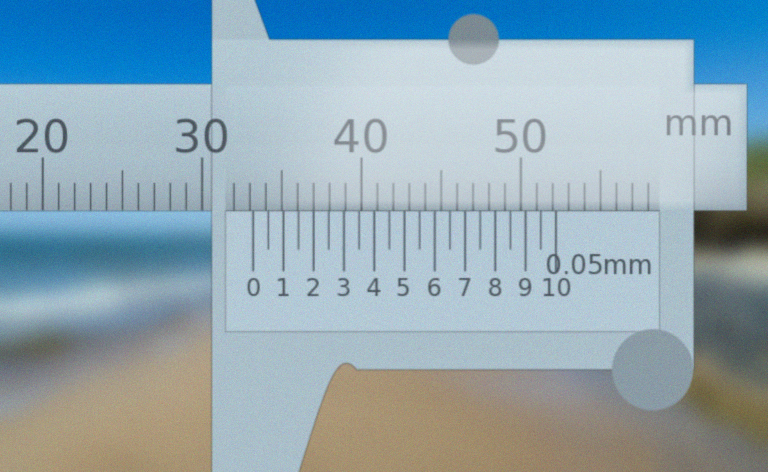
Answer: 33.2 mm
